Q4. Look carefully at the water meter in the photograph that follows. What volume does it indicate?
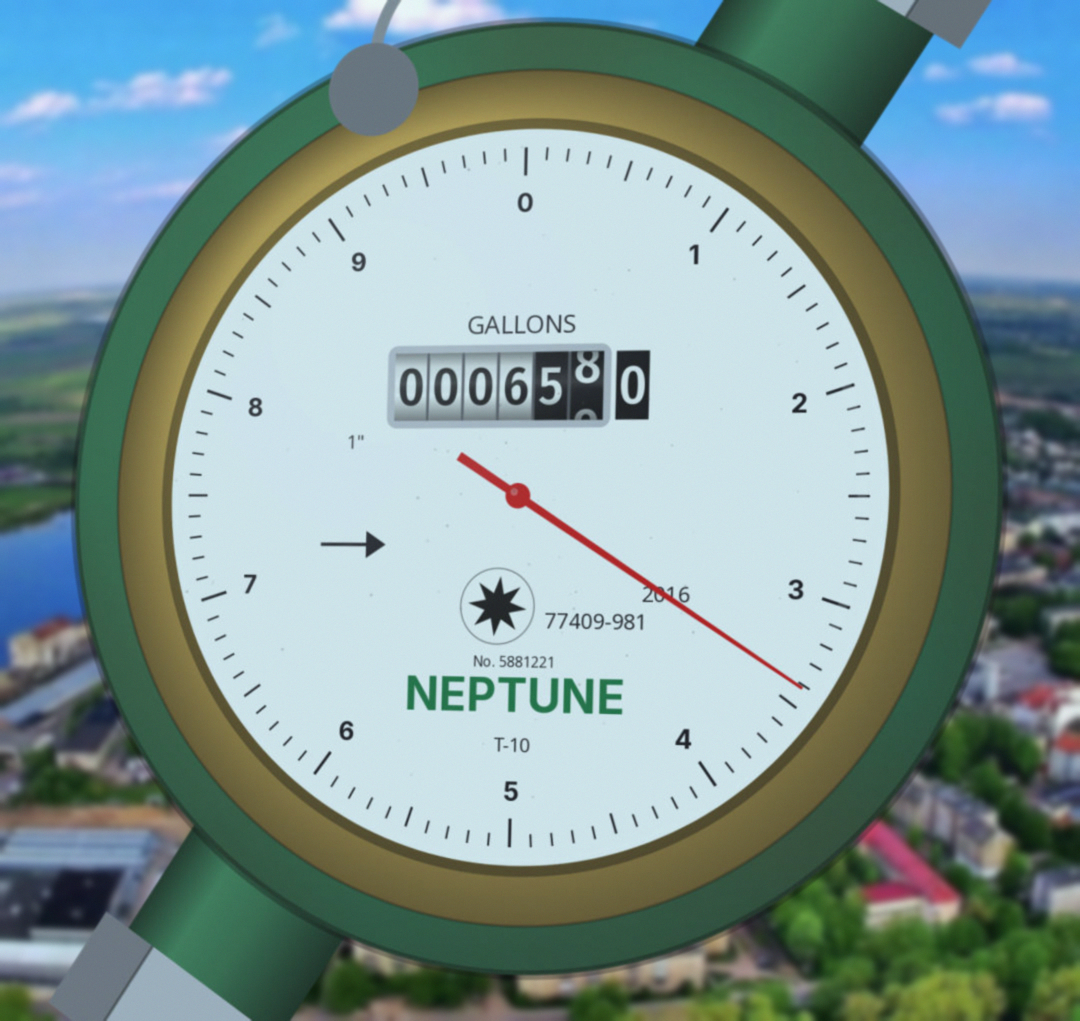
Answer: 6583.4 gal
